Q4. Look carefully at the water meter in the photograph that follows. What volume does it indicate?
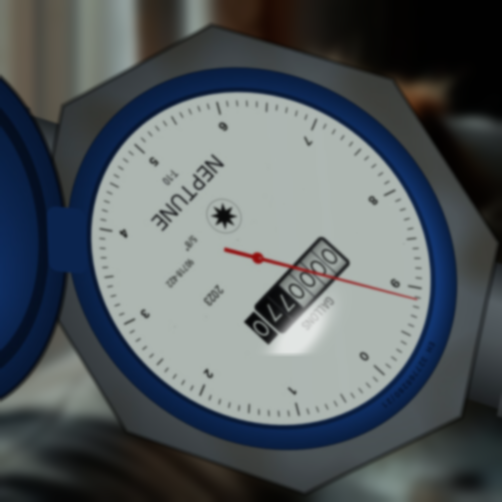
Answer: 769.1 gal
